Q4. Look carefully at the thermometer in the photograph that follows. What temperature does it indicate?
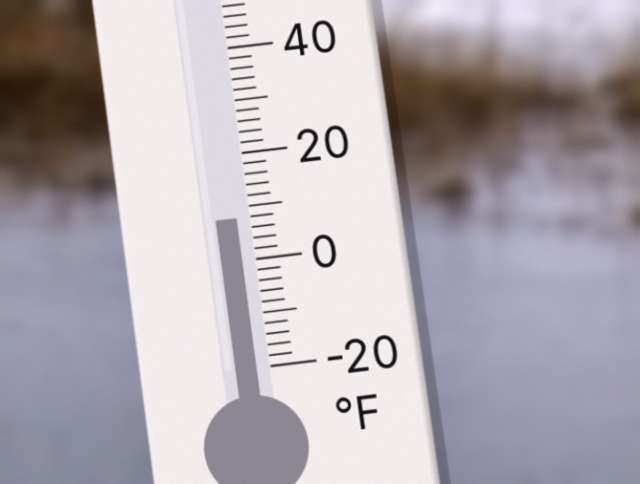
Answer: 8 °F
